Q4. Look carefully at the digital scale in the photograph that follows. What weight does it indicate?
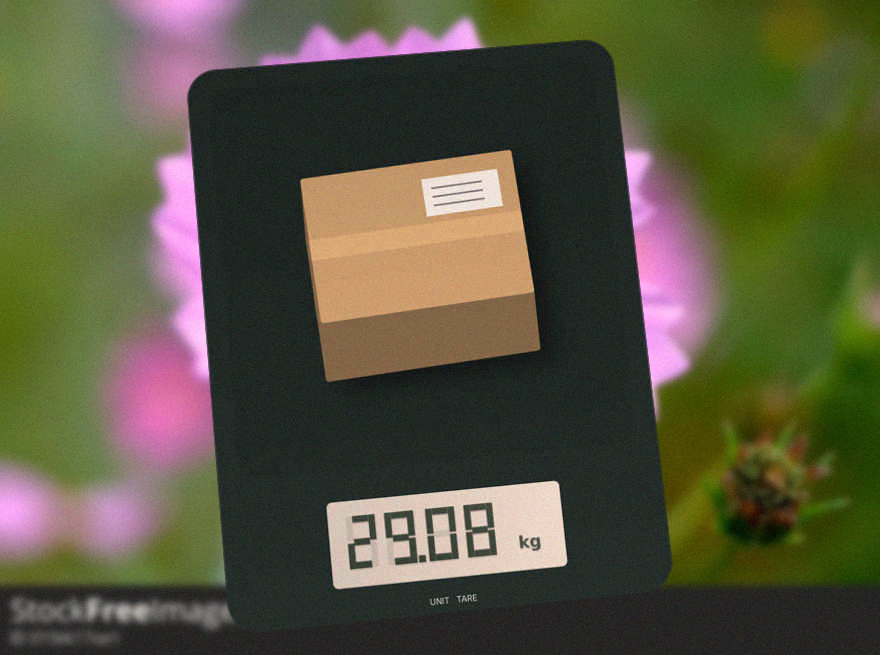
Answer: 29.08 kg
